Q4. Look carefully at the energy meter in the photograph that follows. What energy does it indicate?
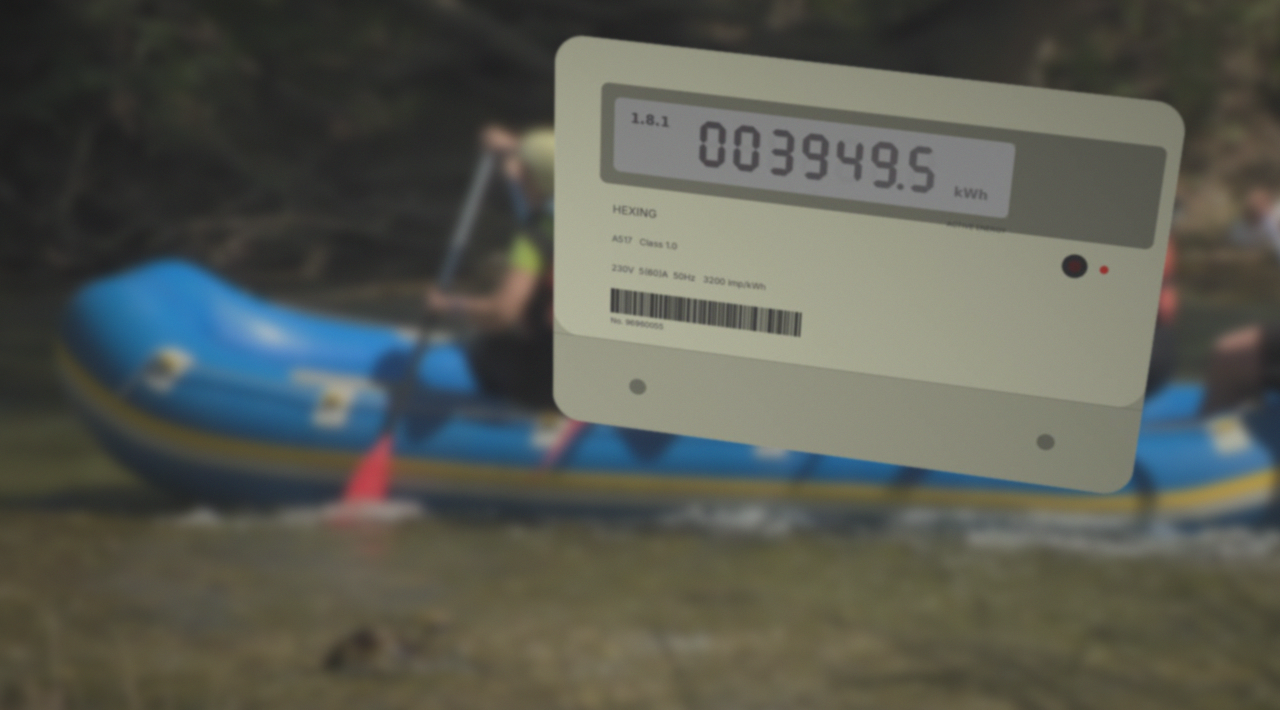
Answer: 3949.5 kWh
